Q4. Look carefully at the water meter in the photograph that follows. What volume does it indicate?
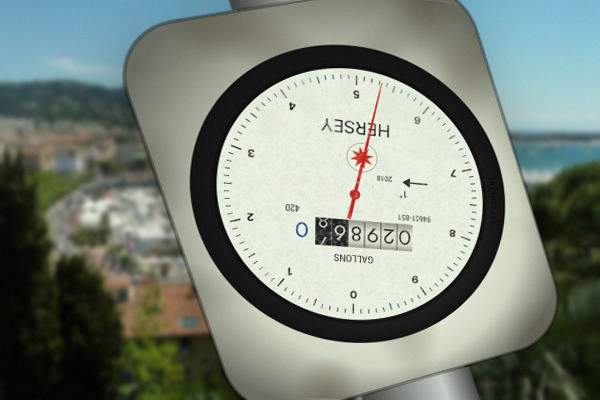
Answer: 298675.3 gal
